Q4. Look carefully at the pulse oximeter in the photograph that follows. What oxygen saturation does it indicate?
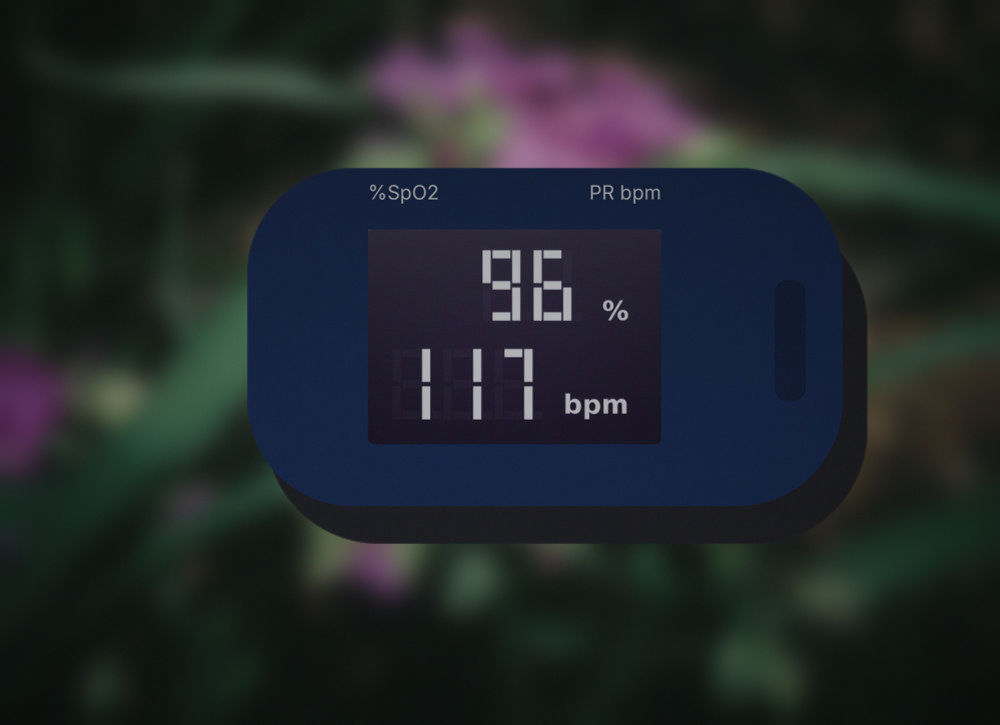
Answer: 96 %
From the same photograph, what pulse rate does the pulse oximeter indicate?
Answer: 117 bpm
